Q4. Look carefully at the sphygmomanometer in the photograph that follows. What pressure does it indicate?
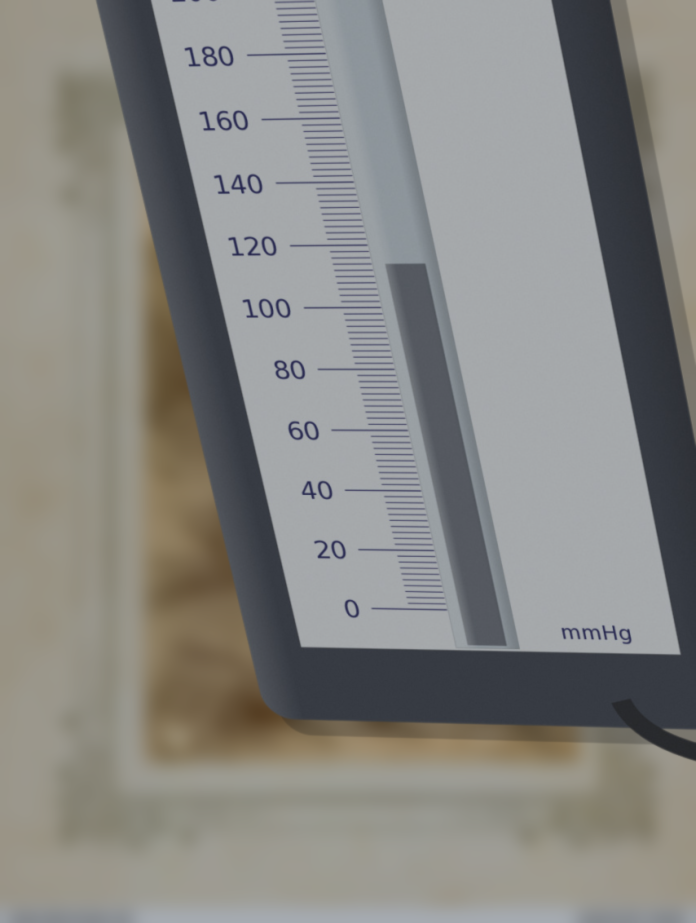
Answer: 114 mmHg
